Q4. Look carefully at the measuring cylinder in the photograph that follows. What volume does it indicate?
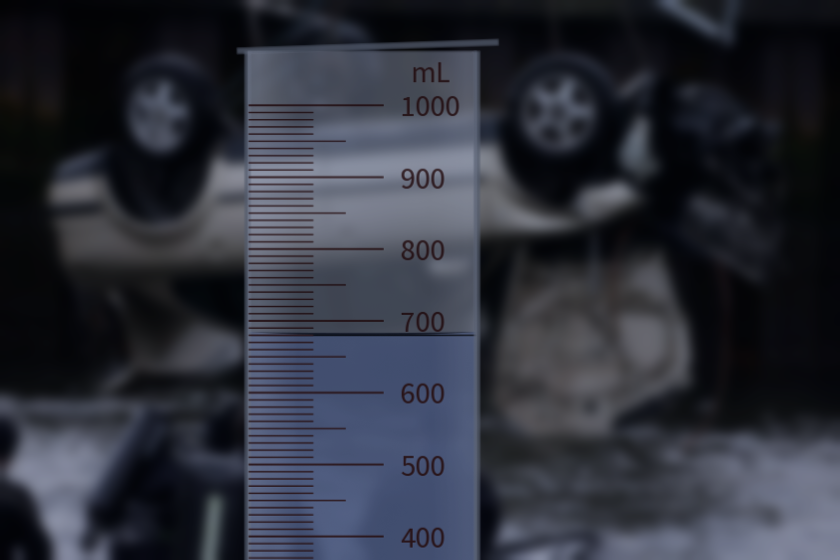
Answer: 680 mL
